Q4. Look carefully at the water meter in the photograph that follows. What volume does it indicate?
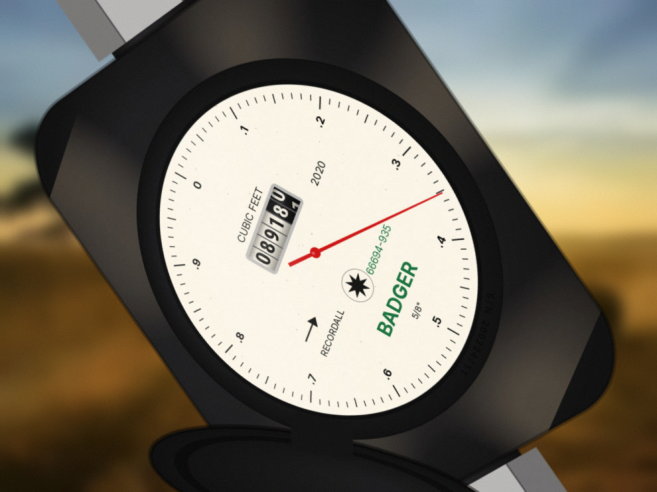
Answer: 89180.35 ft³
